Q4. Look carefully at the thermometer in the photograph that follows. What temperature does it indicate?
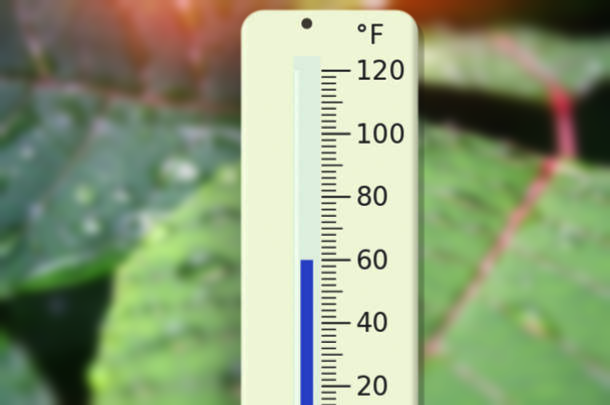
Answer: 60 °F
